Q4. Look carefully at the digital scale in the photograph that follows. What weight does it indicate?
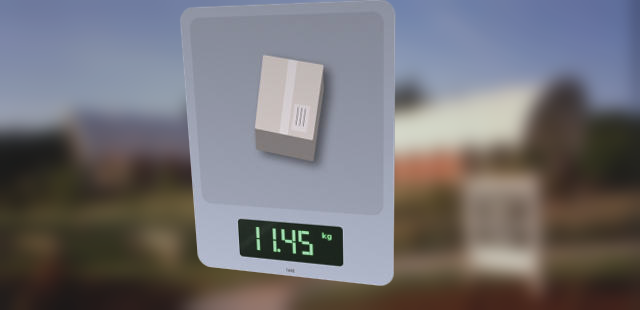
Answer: 11.45 kg
